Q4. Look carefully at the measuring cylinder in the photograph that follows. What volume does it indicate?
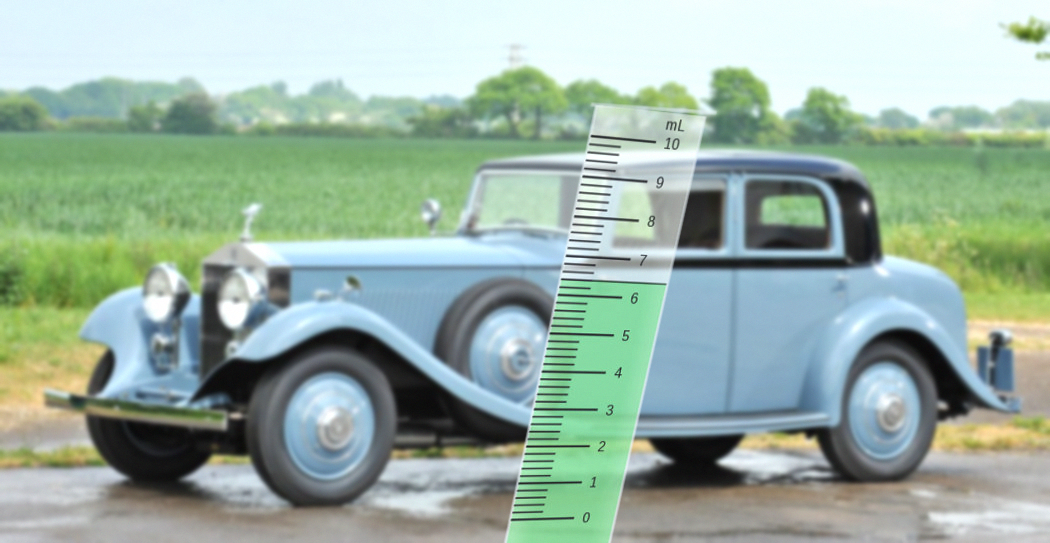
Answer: 6.4 mL
